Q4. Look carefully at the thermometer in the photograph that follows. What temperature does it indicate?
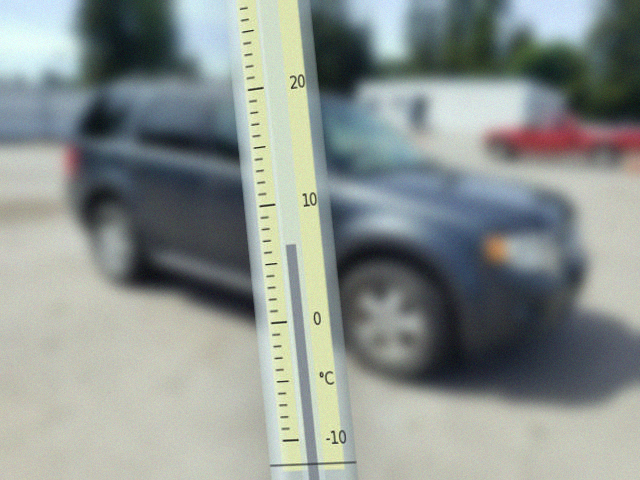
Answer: 6.5 °C
